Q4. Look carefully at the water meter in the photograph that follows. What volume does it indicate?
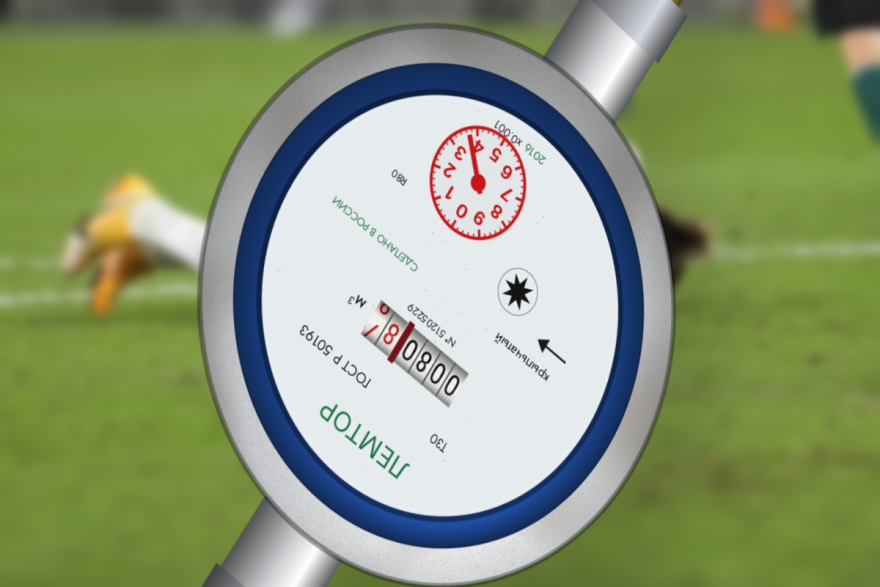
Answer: 80.873 m³
